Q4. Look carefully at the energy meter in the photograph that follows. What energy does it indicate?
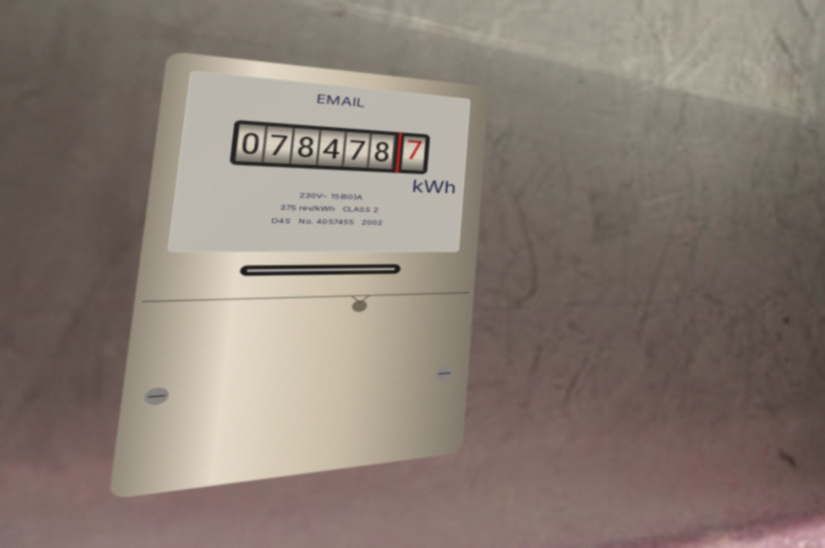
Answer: 78478.7 kWh
